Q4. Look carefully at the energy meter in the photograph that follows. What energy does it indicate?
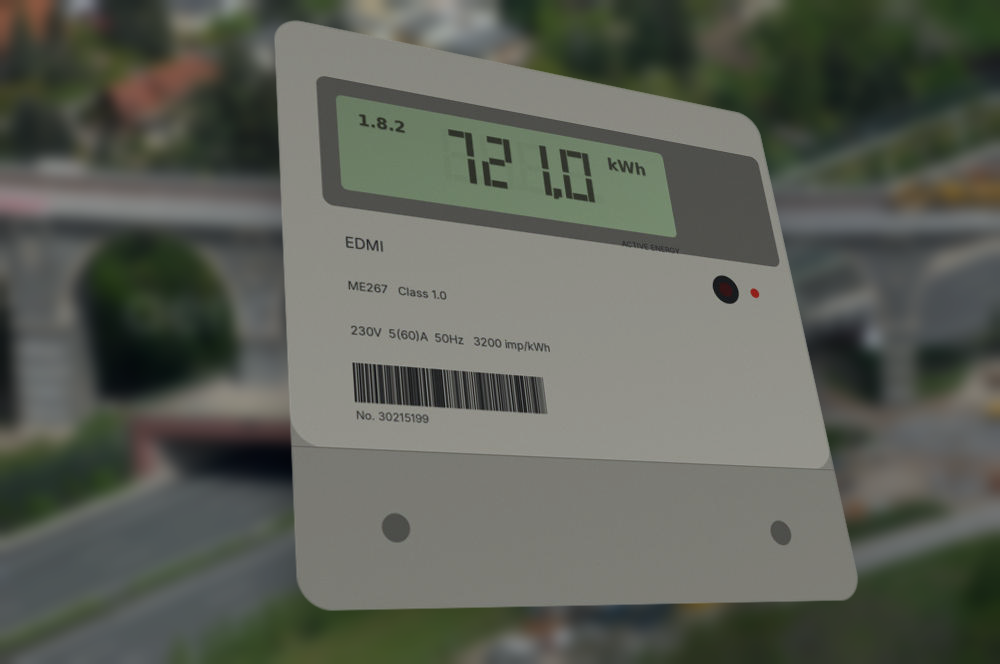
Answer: 721.0 kWh
